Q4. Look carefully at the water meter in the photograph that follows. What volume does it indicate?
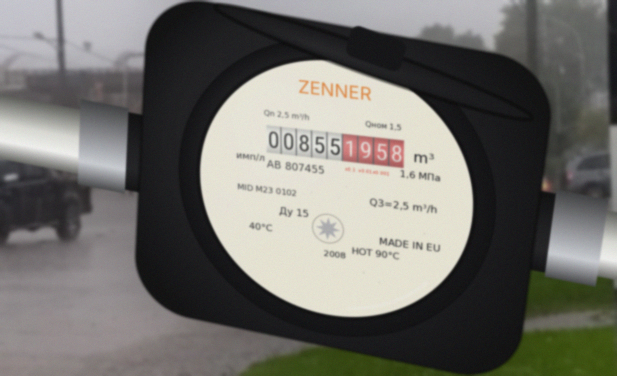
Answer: 855.1958 m³
